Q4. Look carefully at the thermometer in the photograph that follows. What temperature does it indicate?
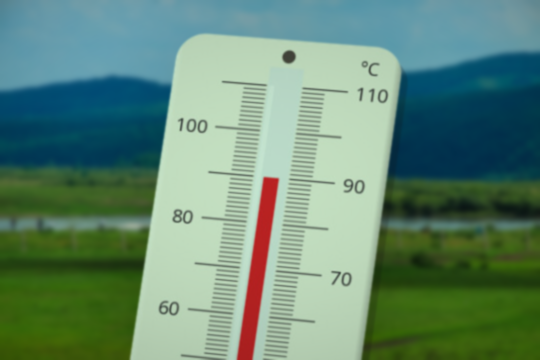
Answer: 90 °C
